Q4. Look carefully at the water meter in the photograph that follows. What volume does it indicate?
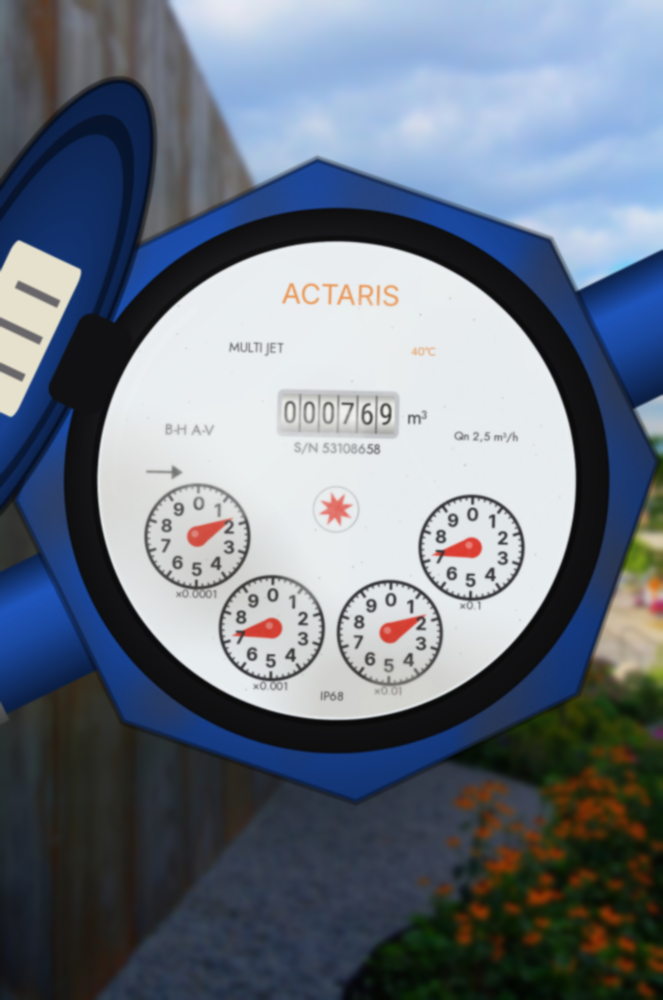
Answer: 769.7171 m³
